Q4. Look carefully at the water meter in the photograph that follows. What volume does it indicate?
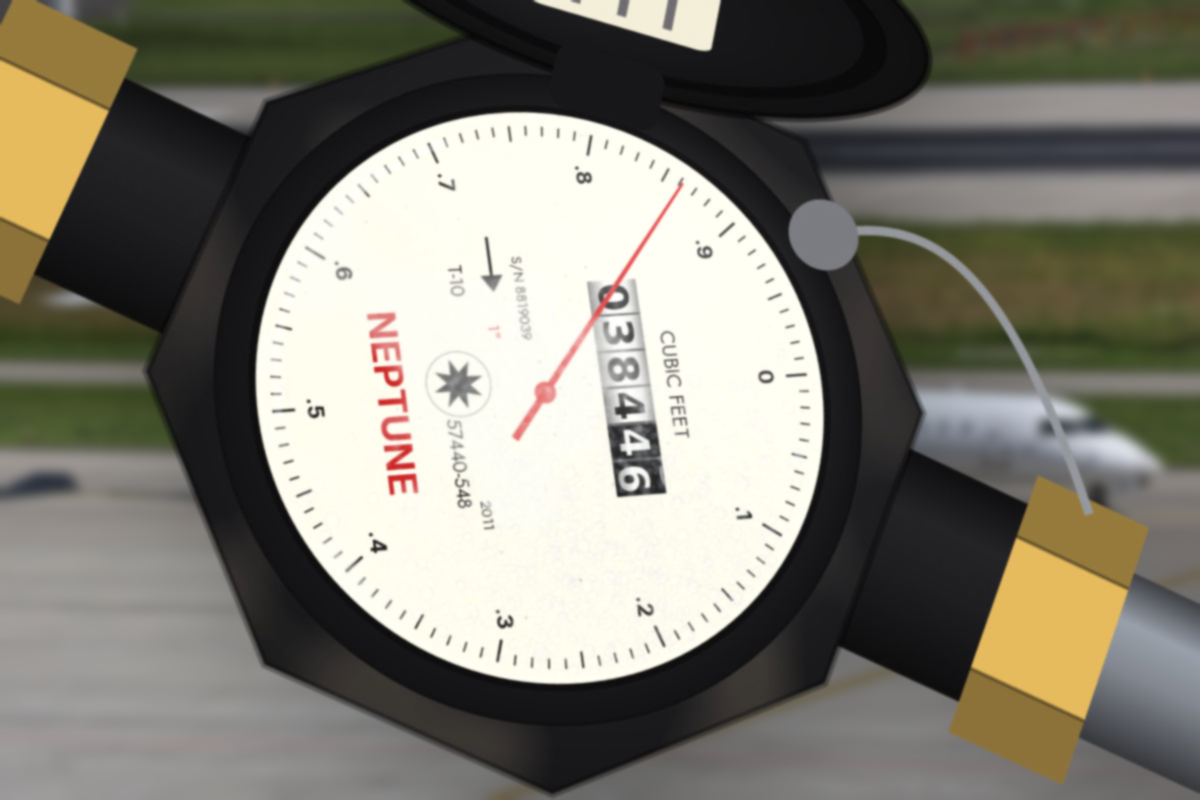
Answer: 38445.86 ft³
